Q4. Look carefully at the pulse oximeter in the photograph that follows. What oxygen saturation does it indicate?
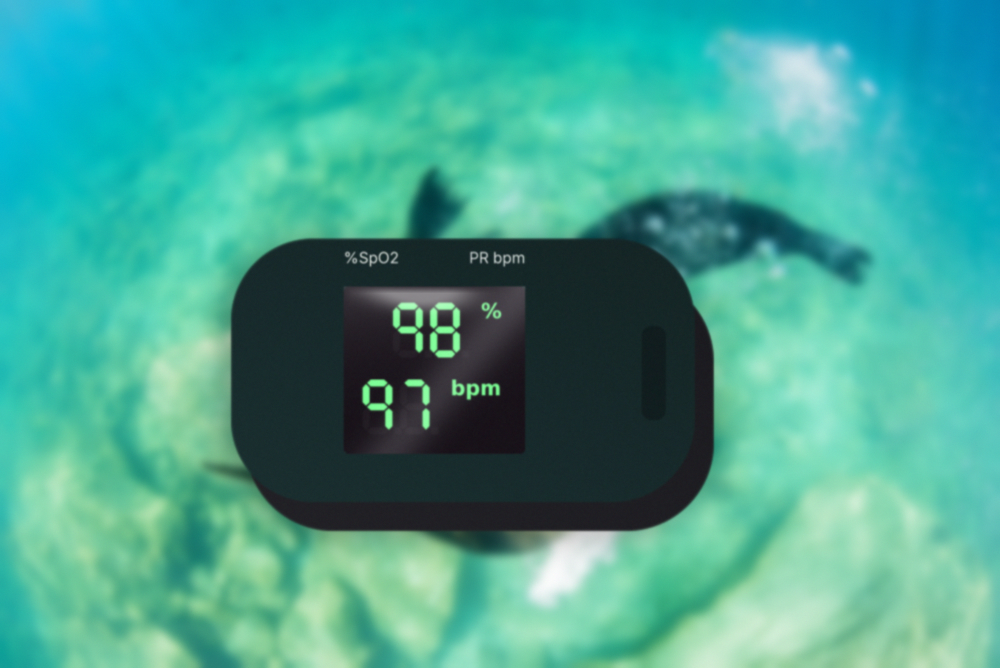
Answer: 98 %
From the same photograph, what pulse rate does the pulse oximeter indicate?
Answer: 97 bpm
